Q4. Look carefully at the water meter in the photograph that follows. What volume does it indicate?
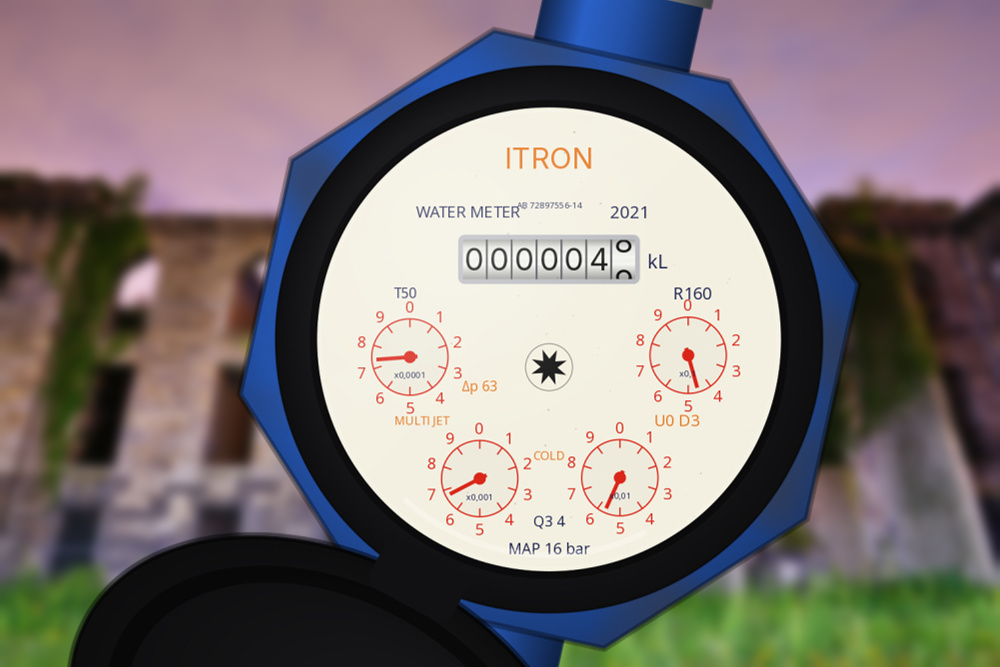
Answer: 48.4567 kL
